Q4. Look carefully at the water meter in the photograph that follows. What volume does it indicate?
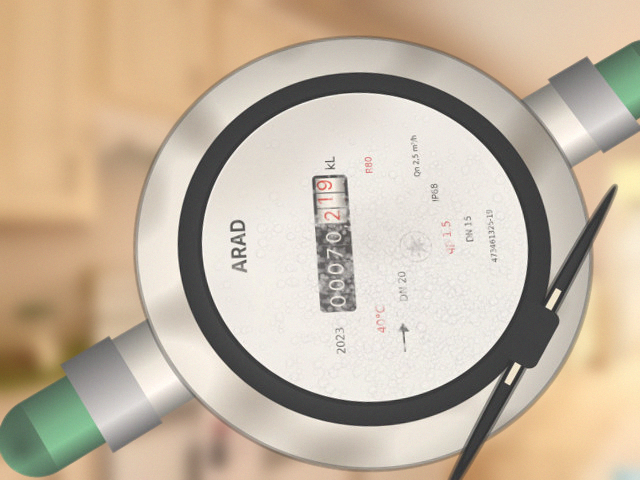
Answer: 70.219 kL
